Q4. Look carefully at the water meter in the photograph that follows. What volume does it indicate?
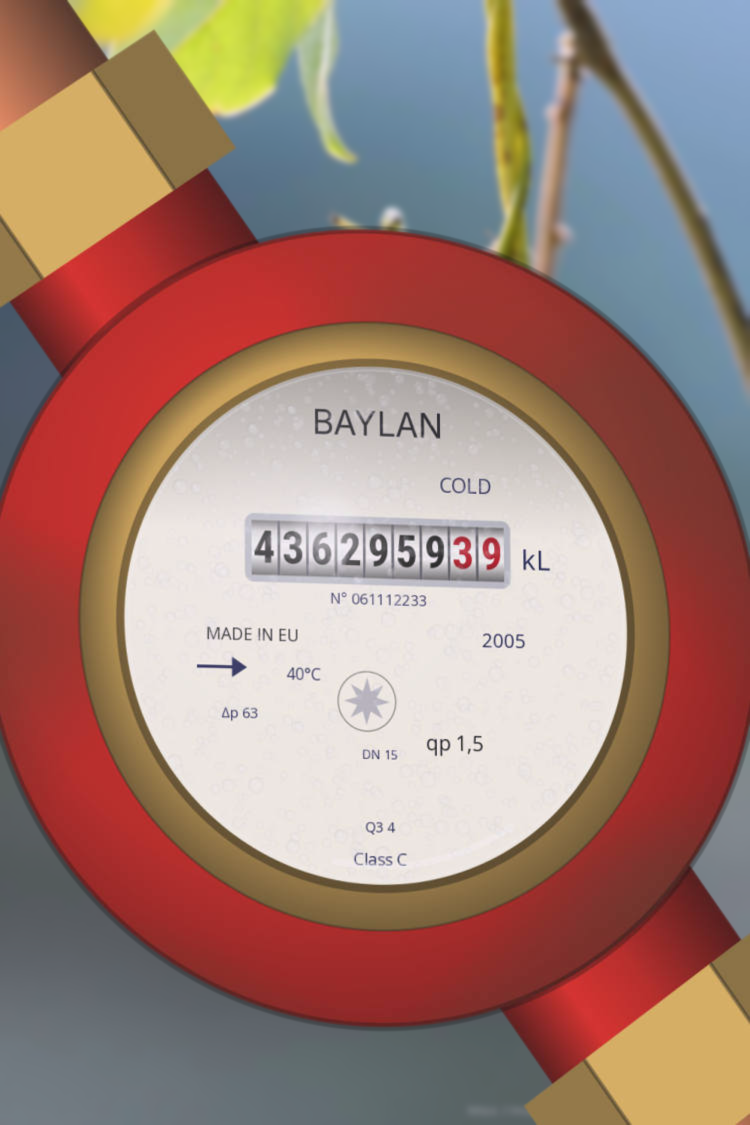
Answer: 4362959.39 kL
